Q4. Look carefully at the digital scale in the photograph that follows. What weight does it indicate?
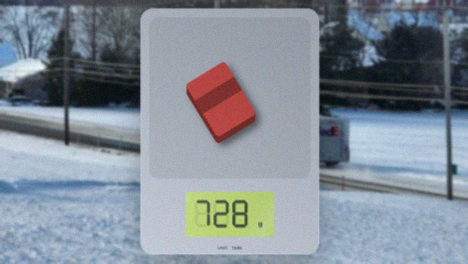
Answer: 728 g
